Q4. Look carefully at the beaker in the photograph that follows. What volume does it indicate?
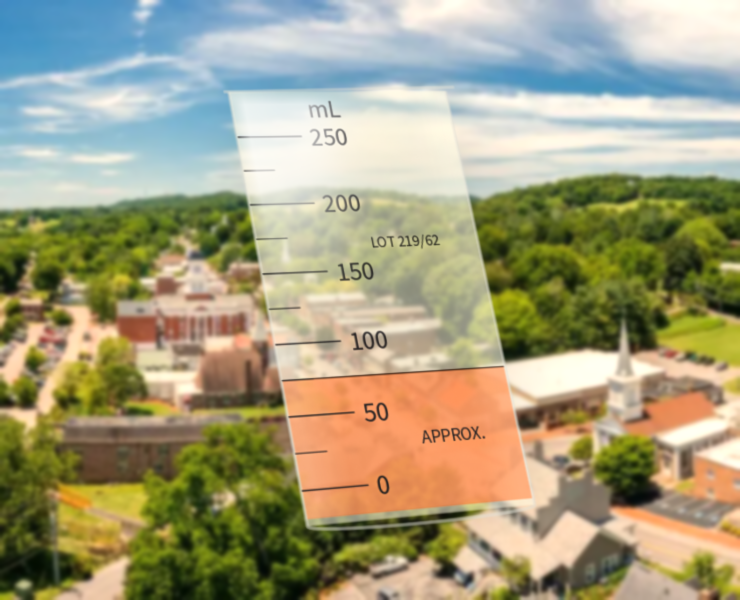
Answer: 75 mL
